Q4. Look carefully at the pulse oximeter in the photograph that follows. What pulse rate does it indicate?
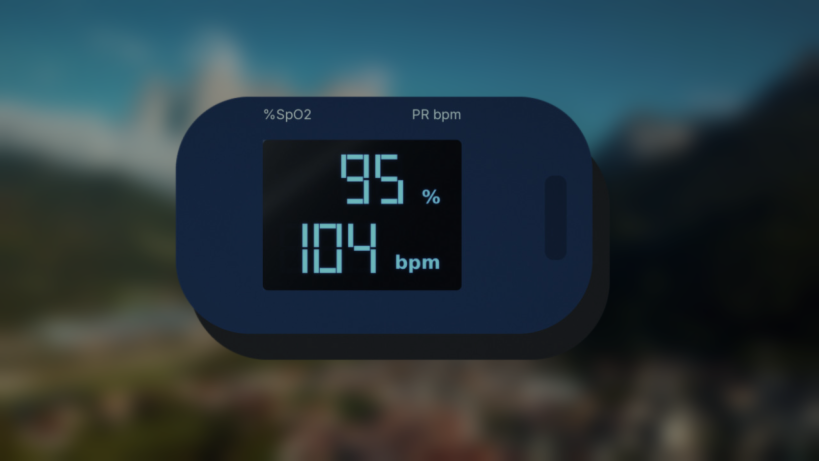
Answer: 104 bpm
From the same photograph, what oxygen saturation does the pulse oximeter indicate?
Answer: 95 %
